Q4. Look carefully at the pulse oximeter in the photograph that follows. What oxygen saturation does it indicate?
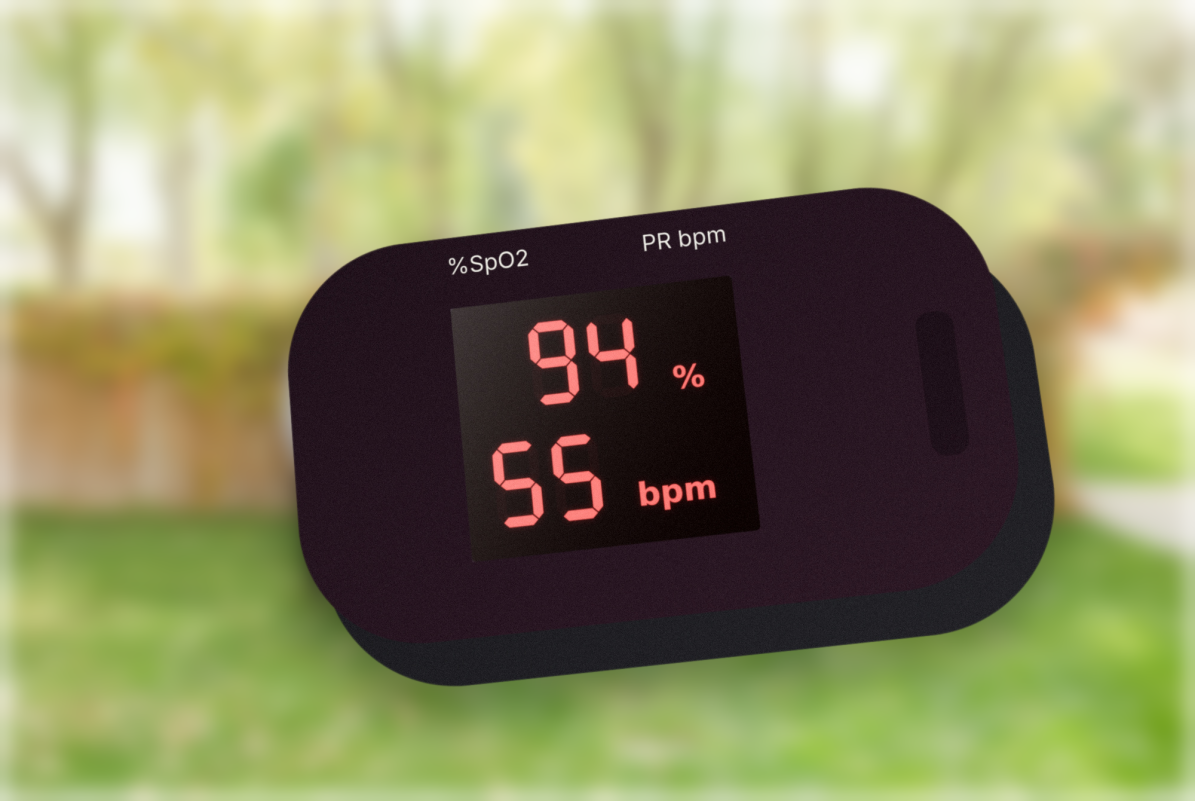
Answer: 94 %
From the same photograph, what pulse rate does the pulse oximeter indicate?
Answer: 55 bpm
